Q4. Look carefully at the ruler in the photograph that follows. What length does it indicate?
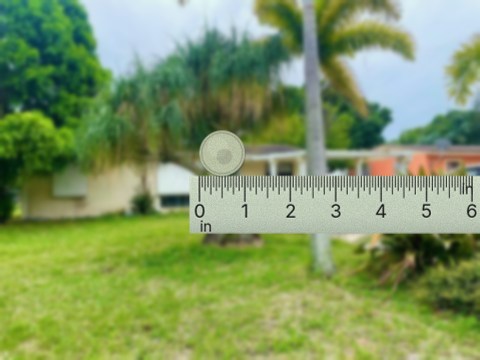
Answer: 1 in
